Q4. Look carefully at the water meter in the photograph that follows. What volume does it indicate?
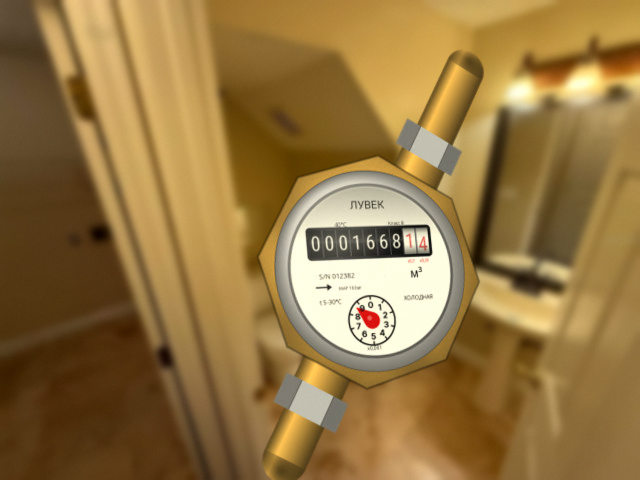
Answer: 1668.138 m³
